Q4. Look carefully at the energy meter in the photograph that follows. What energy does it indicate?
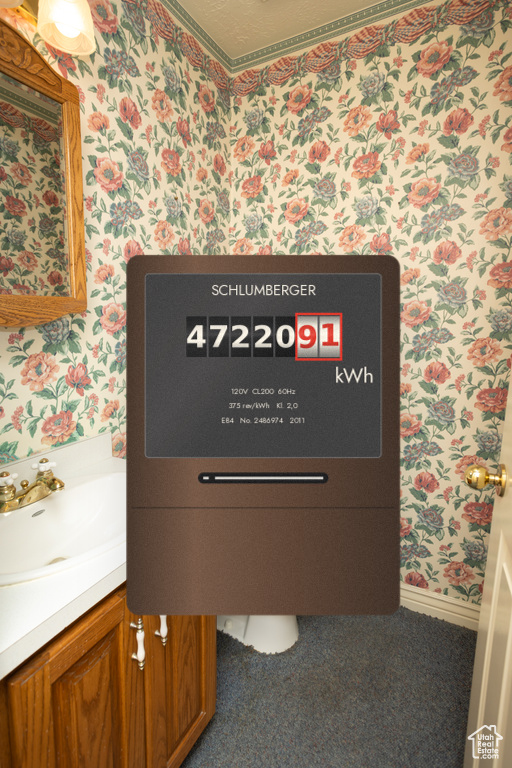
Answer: 47220.91 kWh
